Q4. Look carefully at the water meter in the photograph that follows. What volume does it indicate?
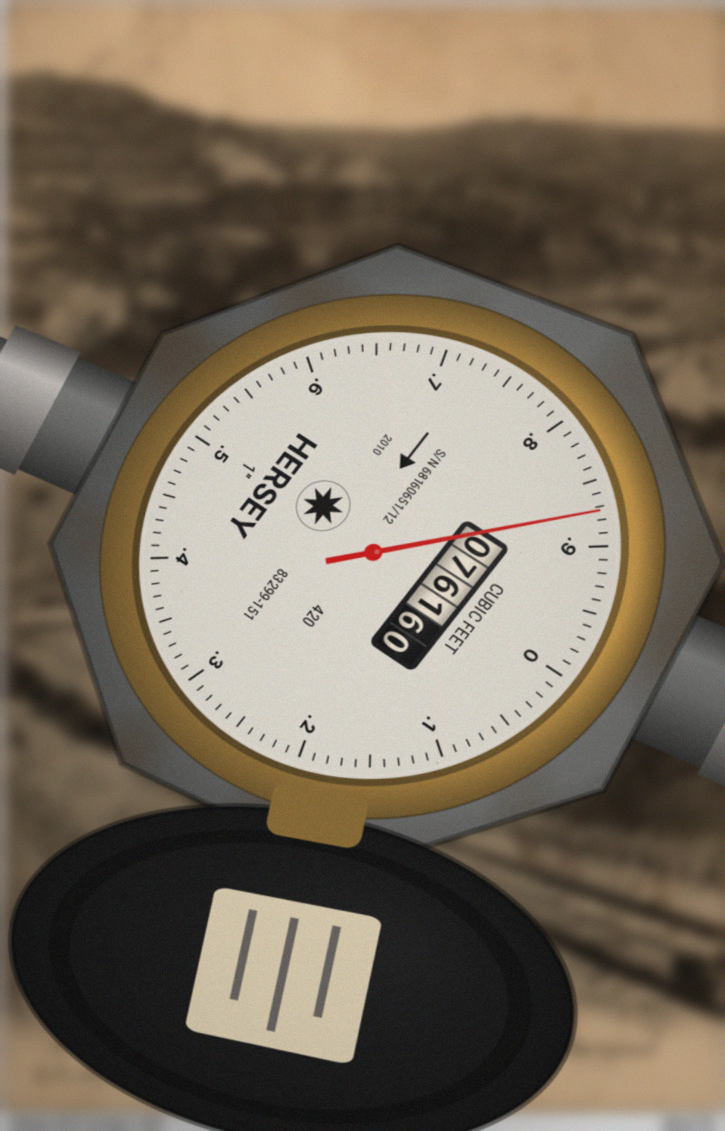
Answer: 76159.87 ft³
